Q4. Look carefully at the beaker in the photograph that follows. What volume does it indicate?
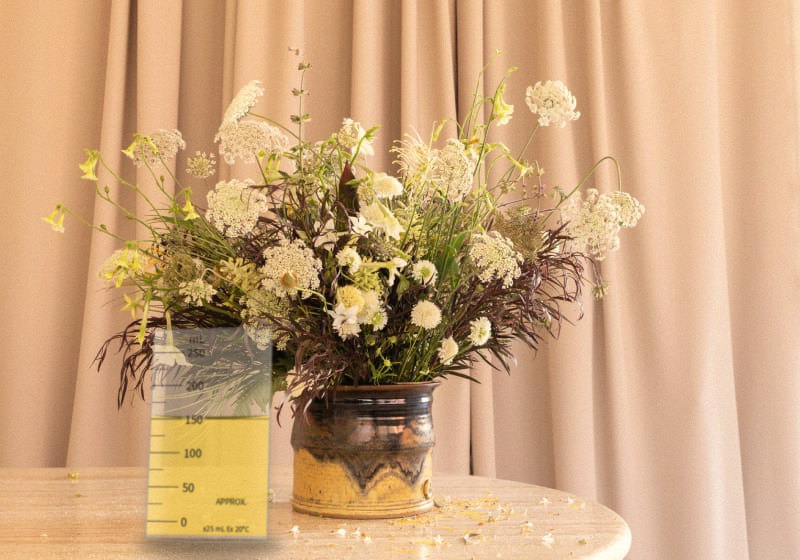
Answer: 150 mL
